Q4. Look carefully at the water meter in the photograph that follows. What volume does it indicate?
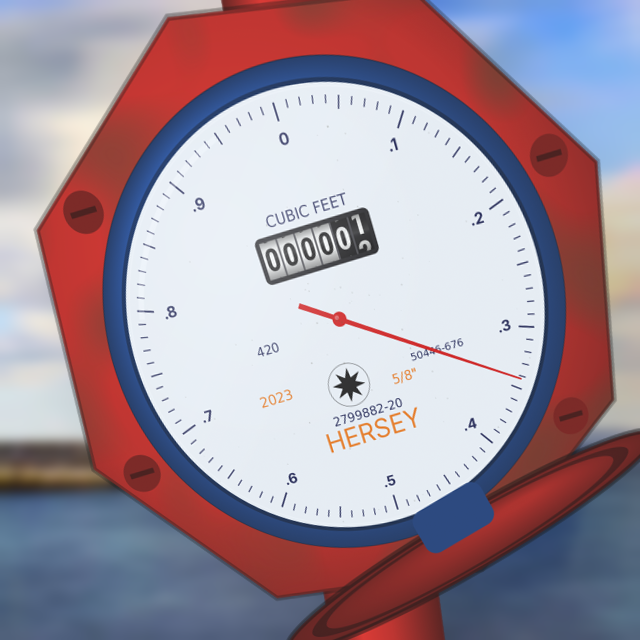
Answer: 1.34 ft³
